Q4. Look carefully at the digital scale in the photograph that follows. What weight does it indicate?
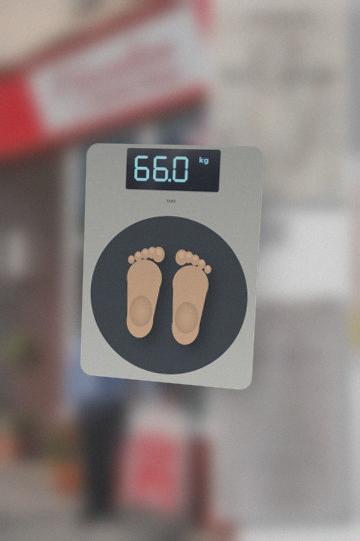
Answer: 66.0 kg
